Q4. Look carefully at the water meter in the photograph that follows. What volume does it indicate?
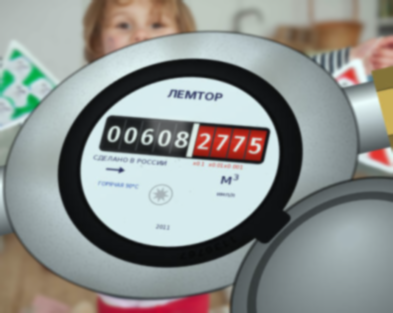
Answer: 608.2775 m³
